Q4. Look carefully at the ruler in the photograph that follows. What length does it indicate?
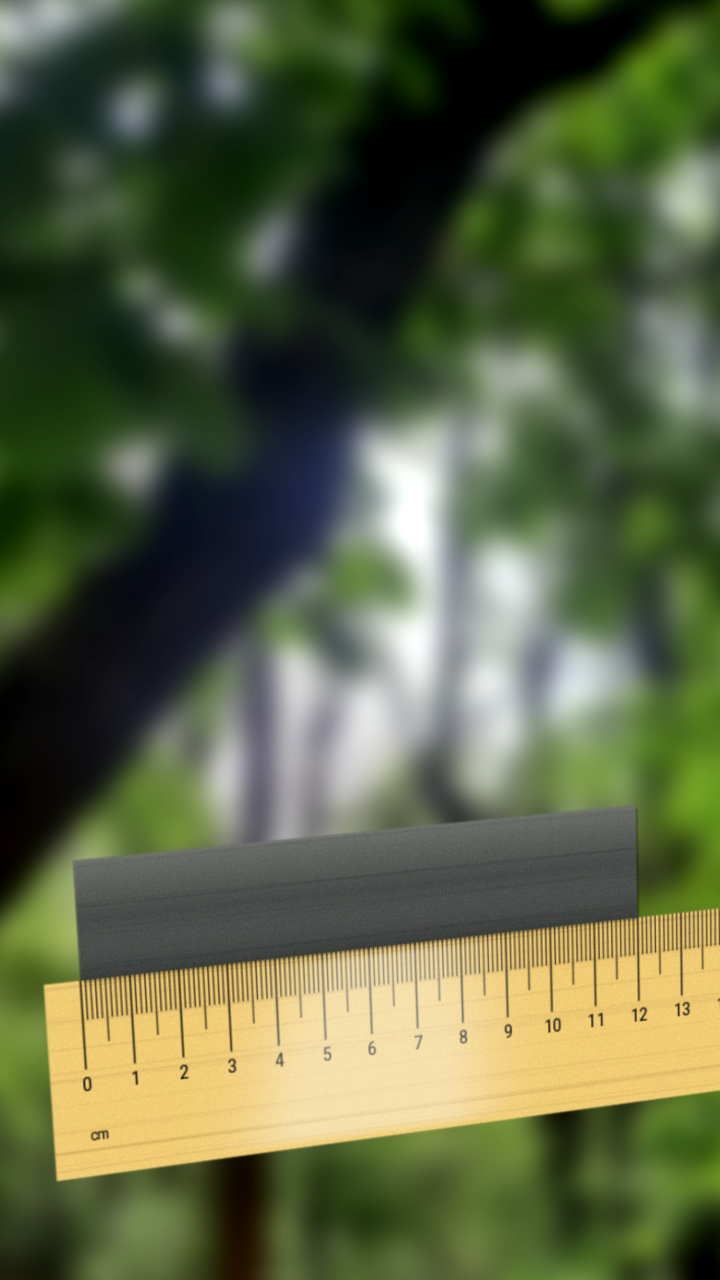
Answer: 12 cm
